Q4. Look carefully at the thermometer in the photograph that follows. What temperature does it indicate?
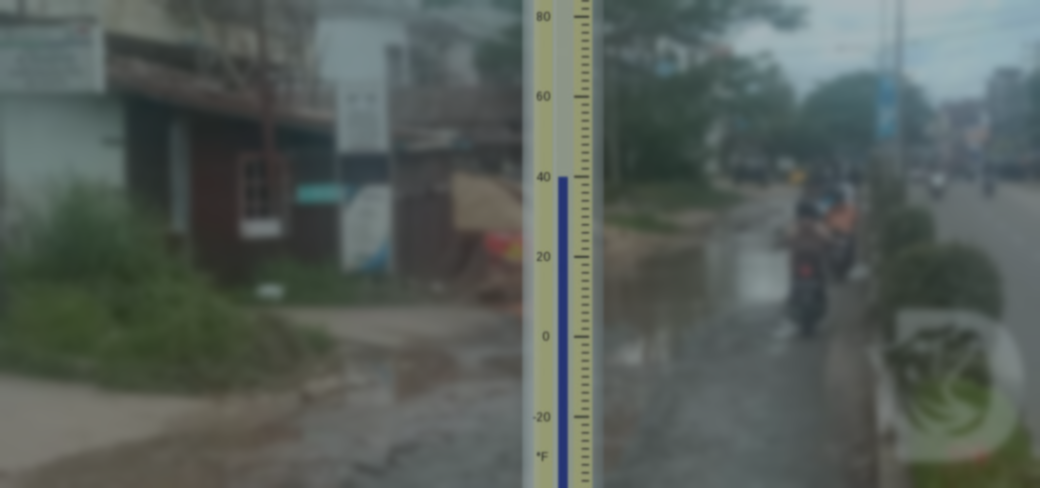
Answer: 40 °F
